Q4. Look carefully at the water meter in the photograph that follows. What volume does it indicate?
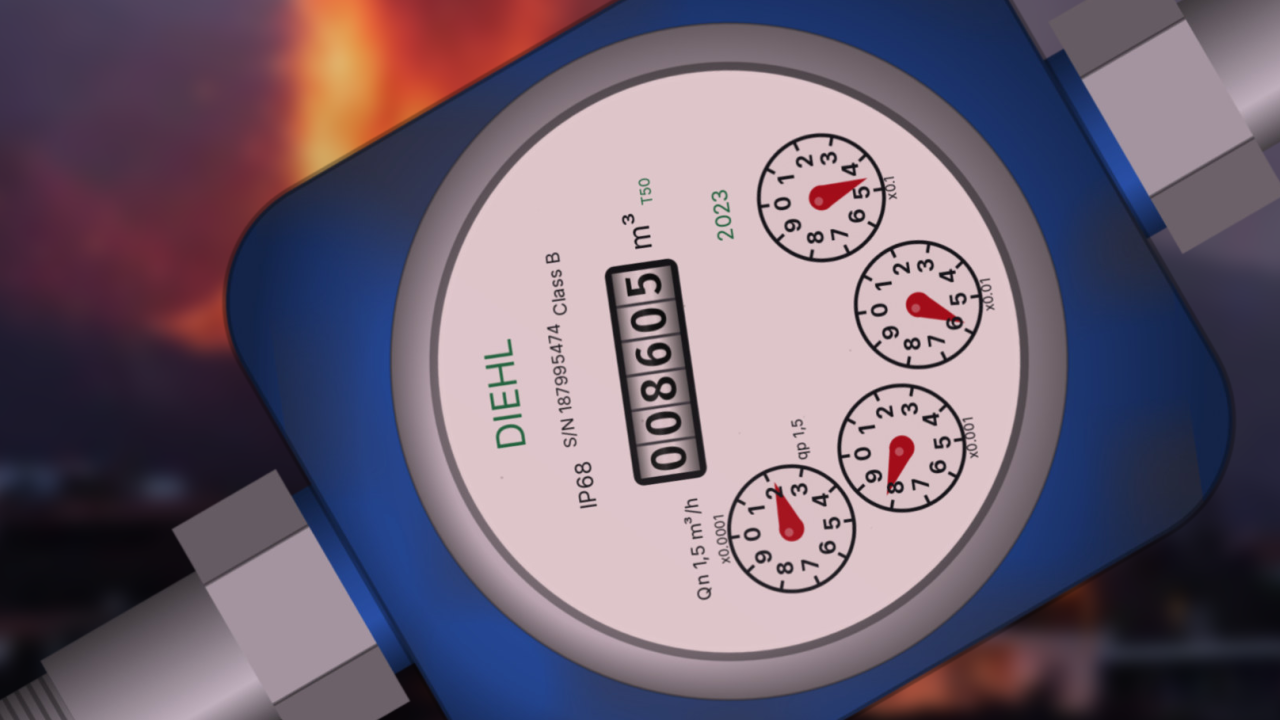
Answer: 8605.4582 m³
